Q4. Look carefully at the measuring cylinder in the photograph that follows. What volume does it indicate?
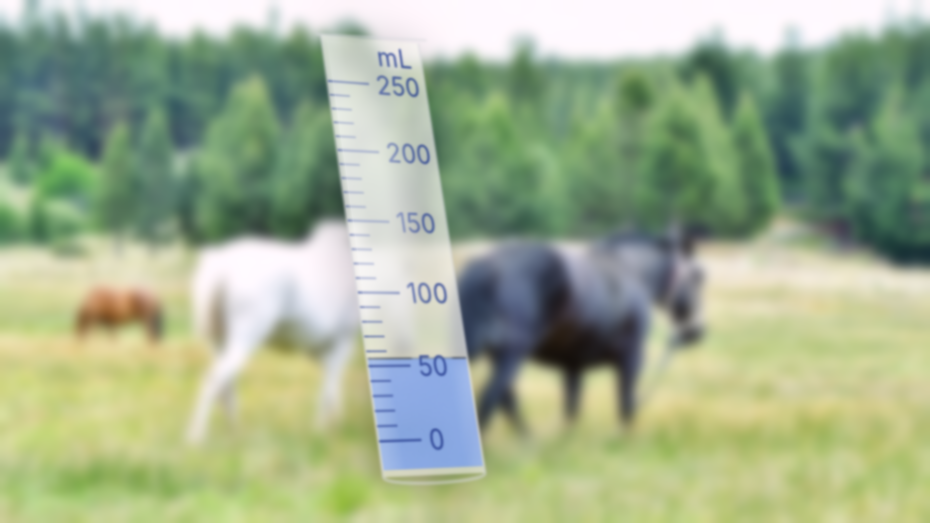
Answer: 55 mL
